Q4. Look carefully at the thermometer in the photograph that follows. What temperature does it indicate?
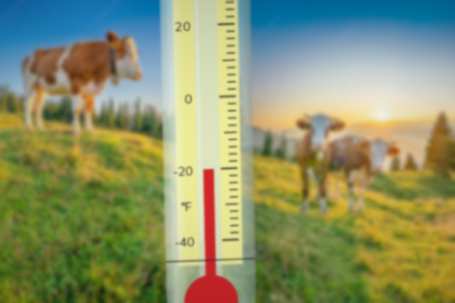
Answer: -20 °F
